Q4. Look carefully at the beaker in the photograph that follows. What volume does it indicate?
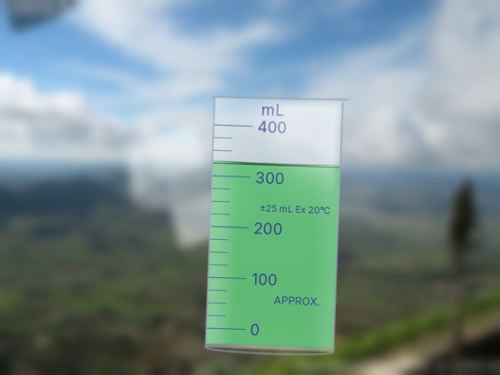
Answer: 325 mL
